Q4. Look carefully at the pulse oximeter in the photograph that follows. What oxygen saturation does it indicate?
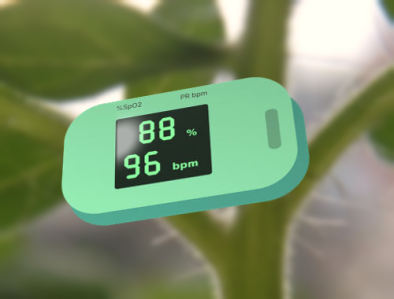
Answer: 88 %
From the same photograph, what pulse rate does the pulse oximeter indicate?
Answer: 96 bpm
